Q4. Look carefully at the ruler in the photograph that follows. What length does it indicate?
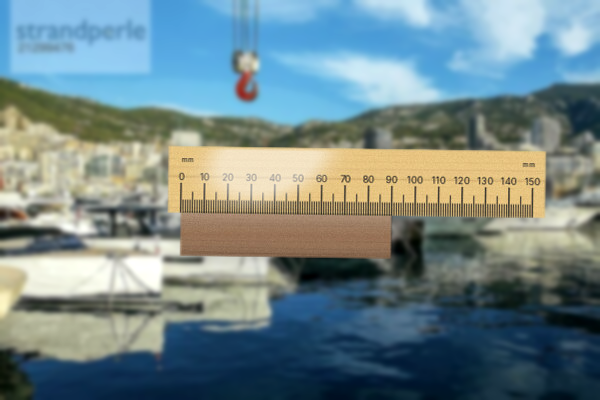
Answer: 90 mm
